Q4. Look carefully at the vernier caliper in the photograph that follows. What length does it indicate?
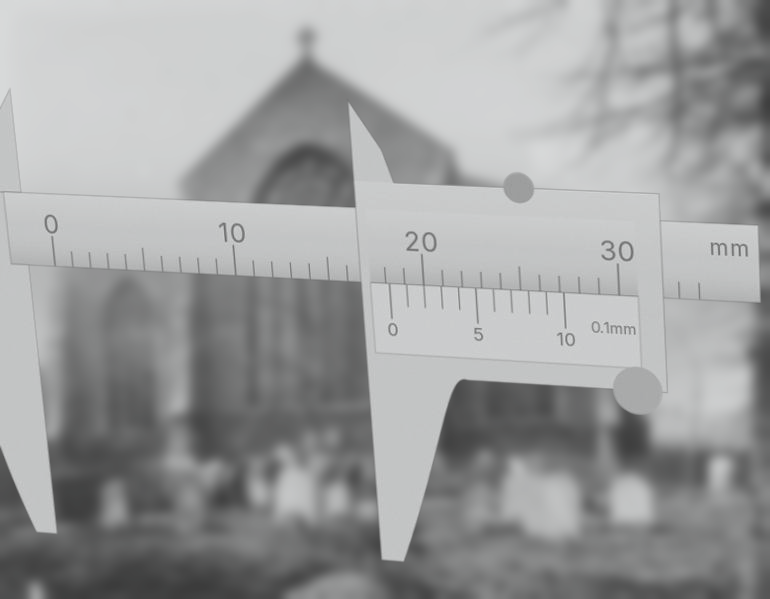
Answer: 18.2 mm
